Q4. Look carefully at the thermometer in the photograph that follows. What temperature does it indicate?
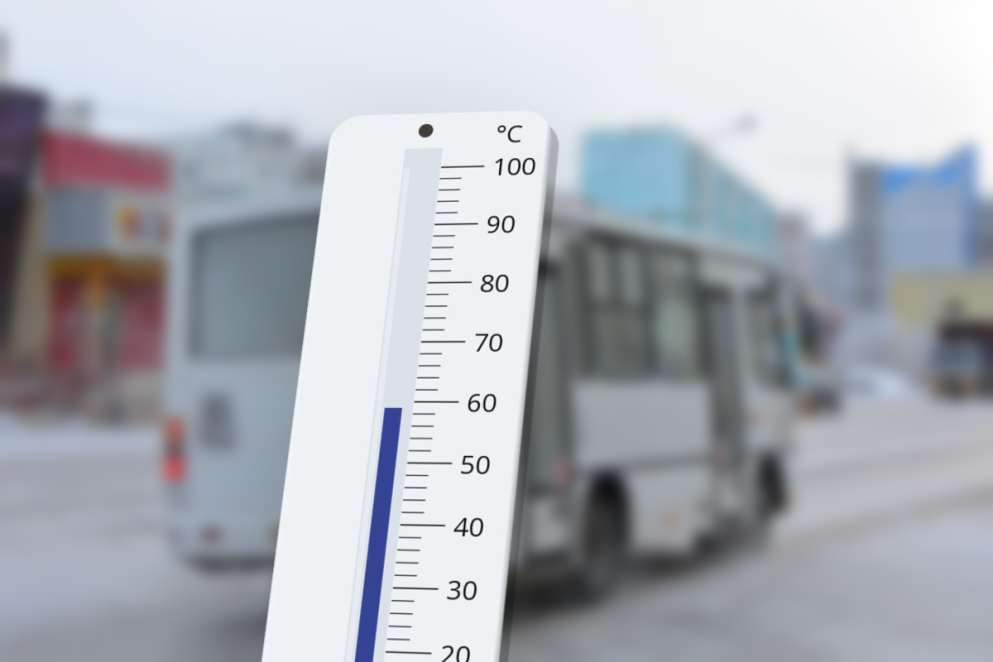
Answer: 59 °C
